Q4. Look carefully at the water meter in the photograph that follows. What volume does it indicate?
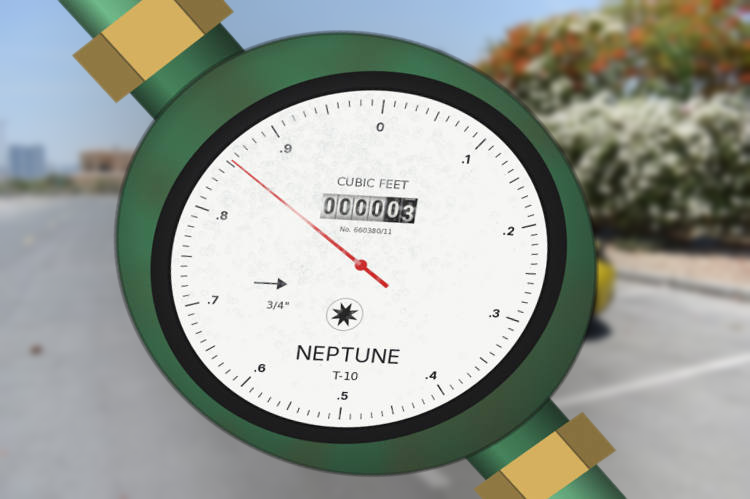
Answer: 2.85 ft³
